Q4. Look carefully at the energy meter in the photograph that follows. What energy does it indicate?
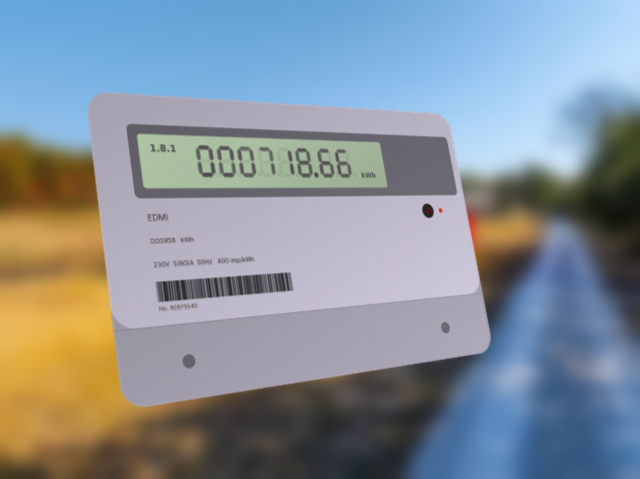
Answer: 718.66 kWh
